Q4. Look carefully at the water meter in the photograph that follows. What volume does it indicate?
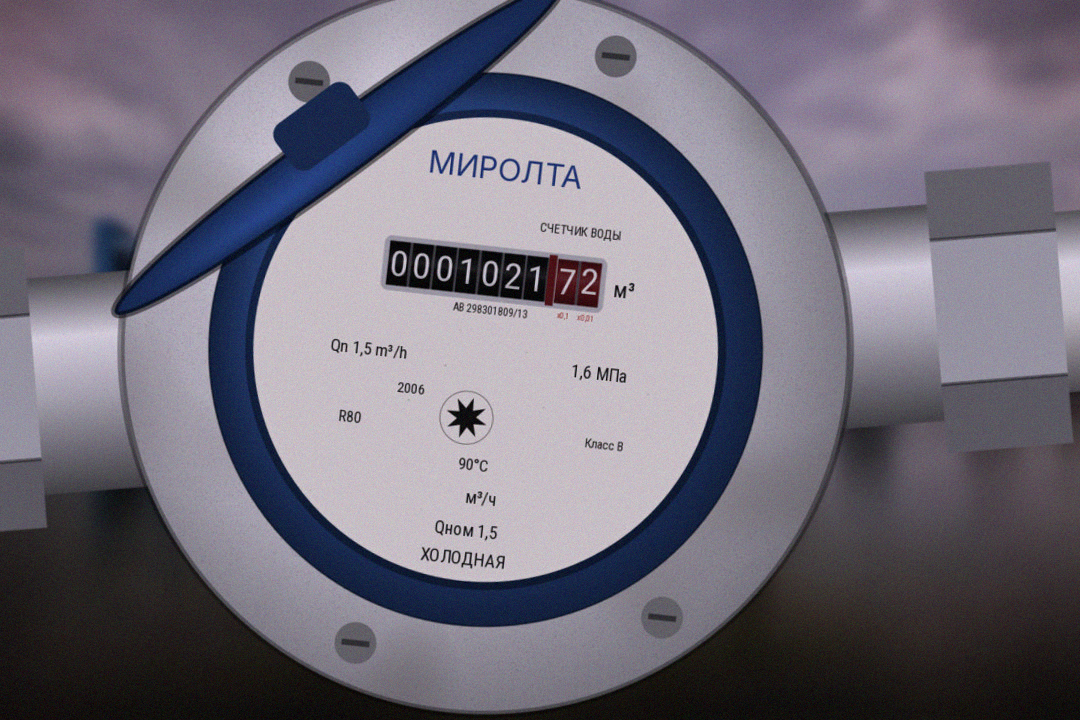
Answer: 1021.72 m³
